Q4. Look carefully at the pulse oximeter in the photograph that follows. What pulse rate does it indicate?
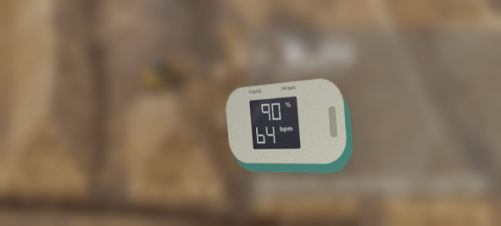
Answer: 64 bpm
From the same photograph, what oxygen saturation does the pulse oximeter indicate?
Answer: 90 %
